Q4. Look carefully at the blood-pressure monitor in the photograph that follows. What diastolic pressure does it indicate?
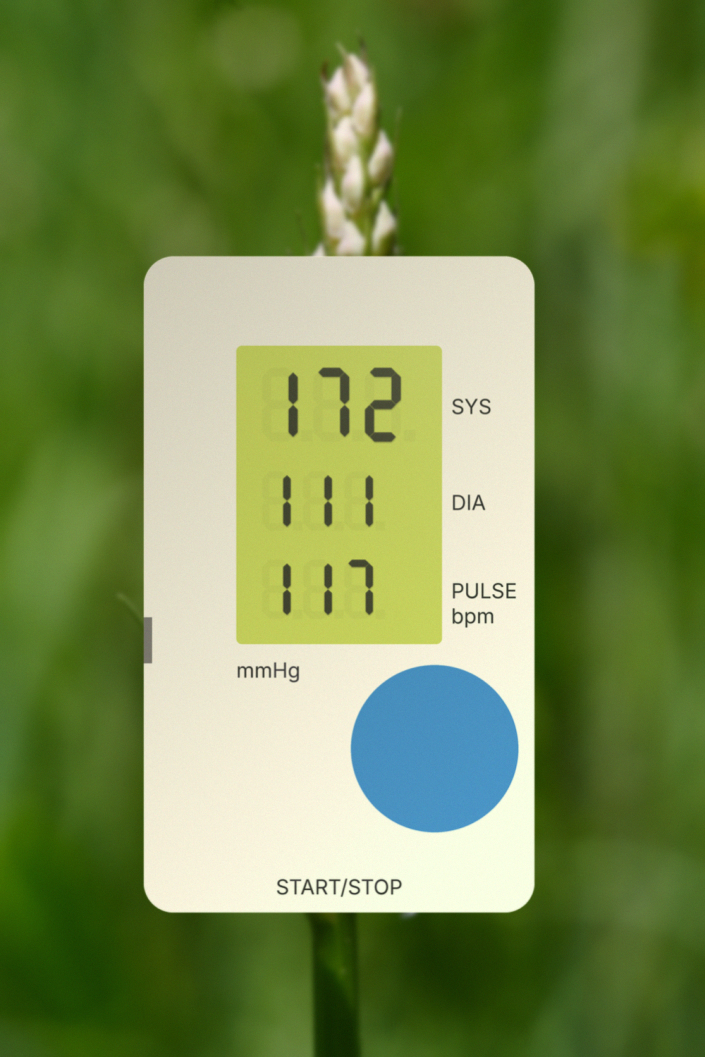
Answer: 111 mmHg
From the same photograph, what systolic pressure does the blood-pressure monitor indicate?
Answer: 172 mmHg
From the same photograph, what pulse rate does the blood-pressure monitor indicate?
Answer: 117 bpm
